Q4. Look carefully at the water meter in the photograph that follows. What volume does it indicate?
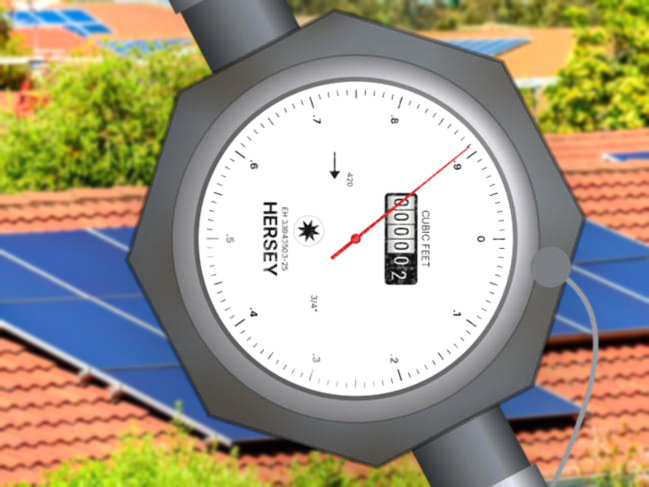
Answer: 1.89 ft³
